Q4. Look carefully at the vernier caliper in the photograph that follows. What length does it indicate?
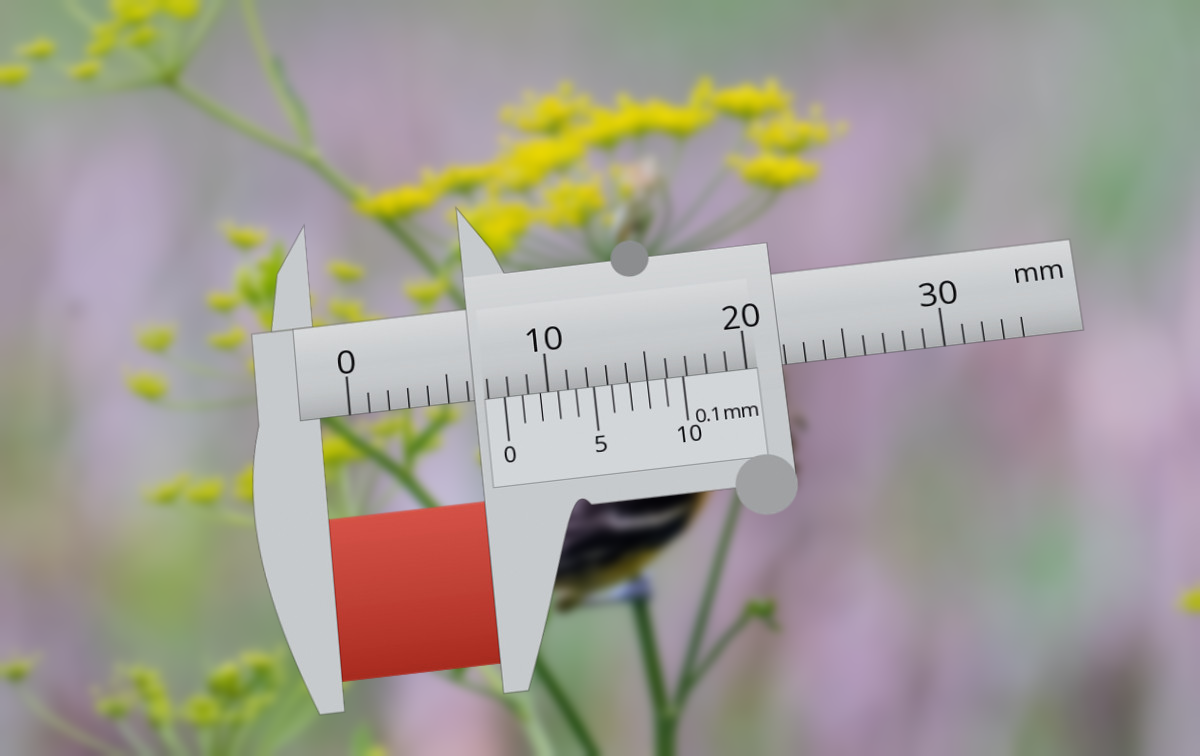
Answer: 7.8 mm
